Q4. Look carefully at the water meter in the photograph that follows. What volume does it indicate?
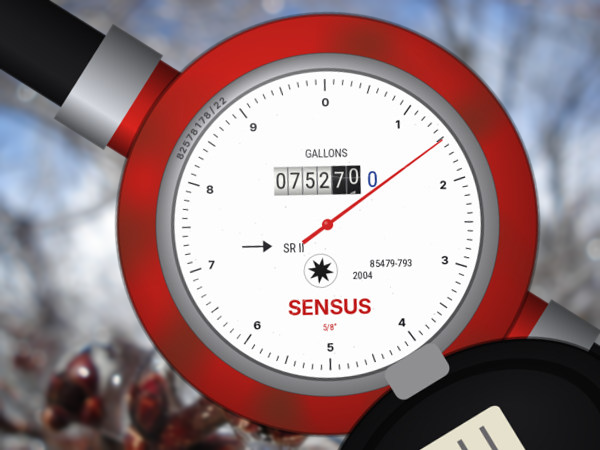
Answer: 752701.5 gal
